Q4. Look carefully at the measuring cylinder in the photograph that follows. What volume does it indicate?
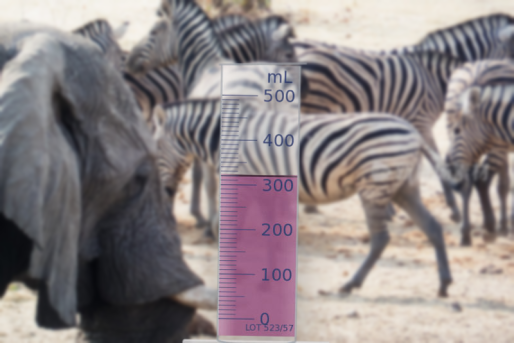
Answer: 320 mL
